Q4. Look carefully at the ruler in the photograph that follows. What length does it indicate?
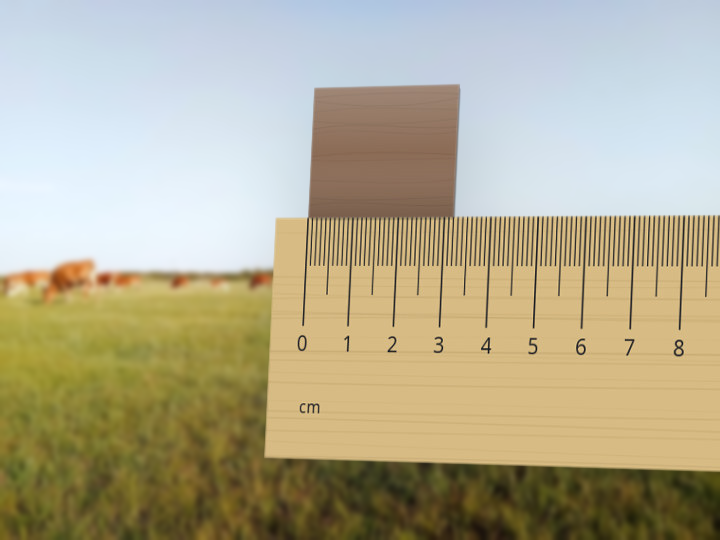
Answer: 3.2 cm
